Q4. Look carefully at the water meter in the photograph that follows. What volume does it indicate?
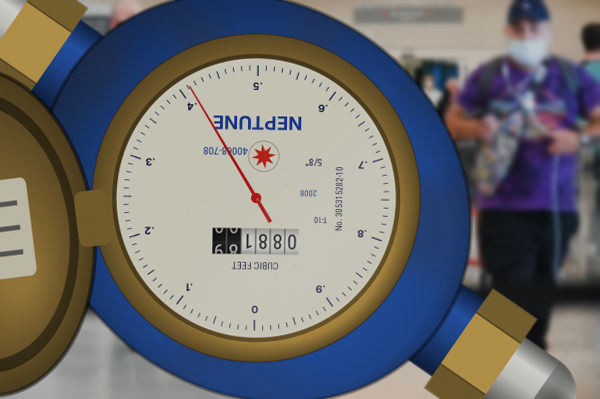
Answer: 88189.41 ft³
